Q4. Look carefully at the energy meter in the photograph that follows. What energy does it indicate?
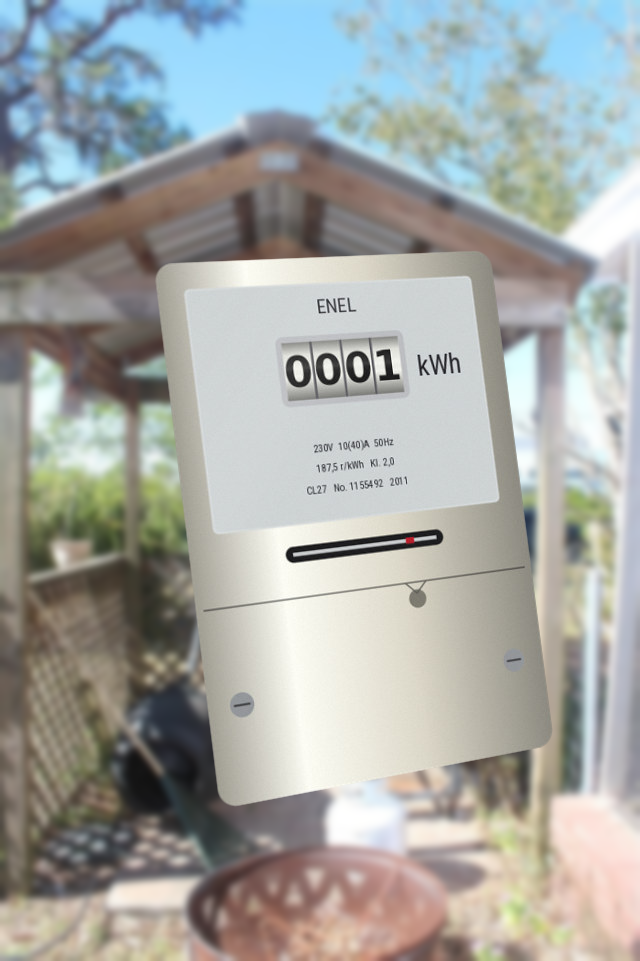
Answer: 1 kWh
